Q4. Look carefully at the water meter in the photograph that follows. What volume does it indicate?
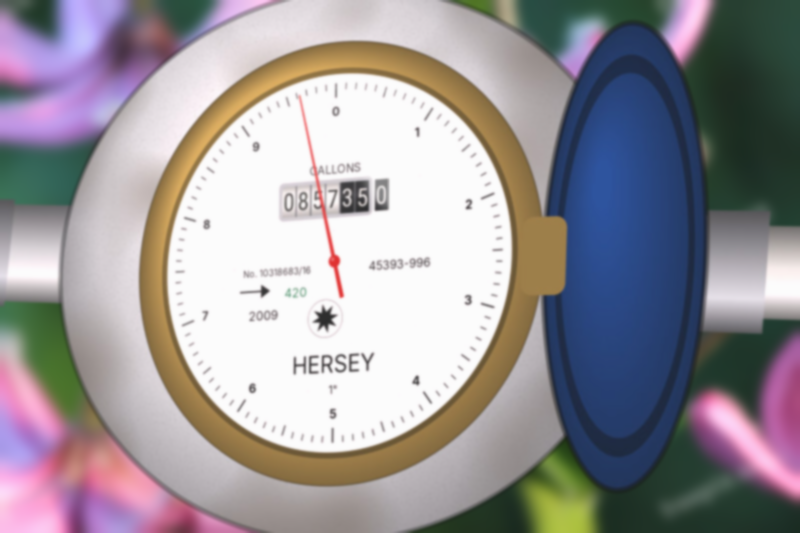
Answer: 857349.6 gal
